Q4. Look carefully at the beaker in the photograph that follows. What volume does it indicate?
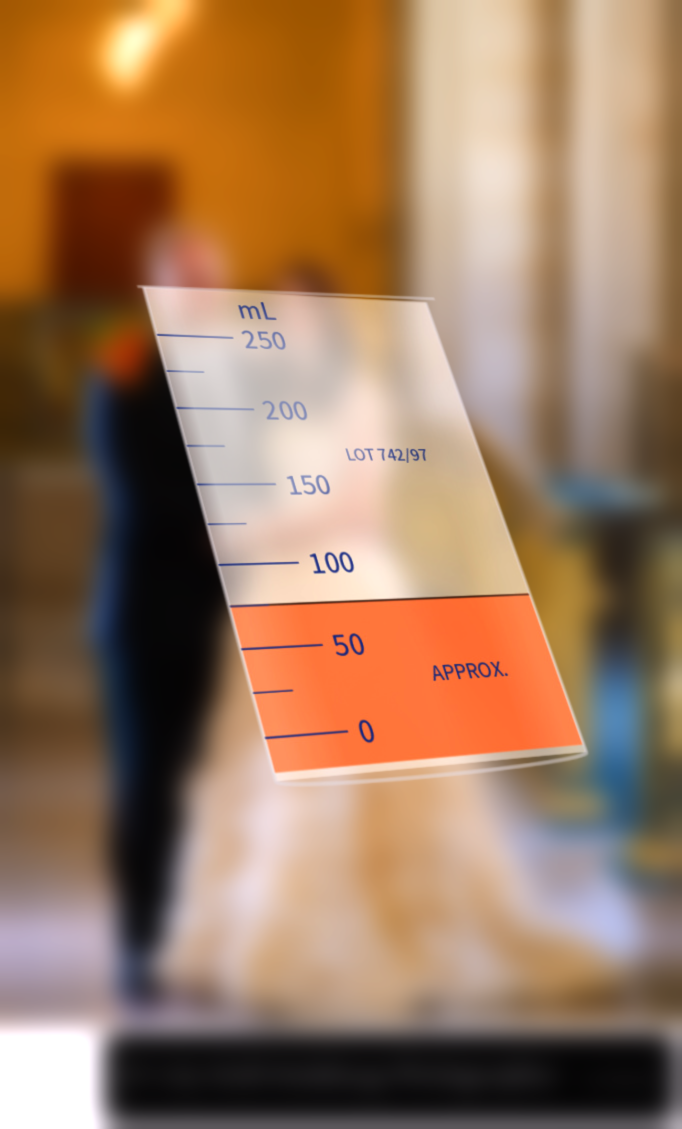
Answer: 75 mL
